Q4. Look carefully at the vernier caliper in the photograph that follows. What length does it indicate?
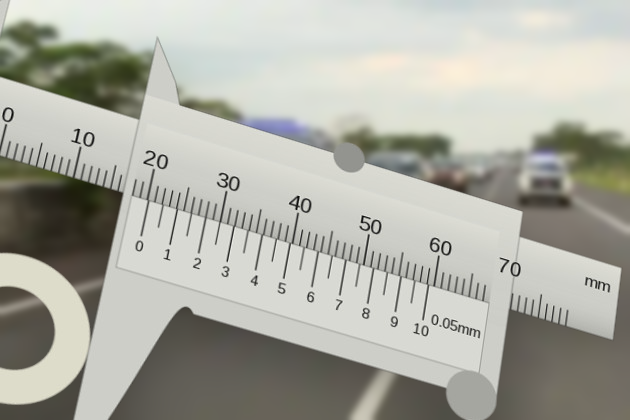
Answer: 20.2 mm
